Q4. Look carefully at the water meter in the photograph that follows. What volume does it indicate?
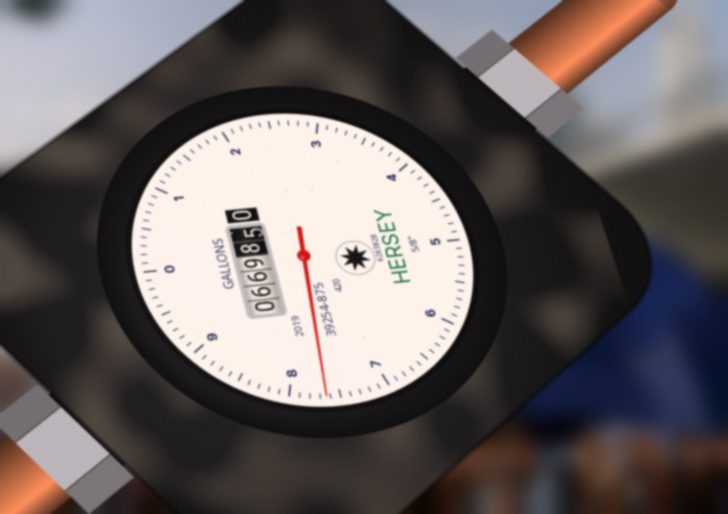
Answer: 669847.6 gal
